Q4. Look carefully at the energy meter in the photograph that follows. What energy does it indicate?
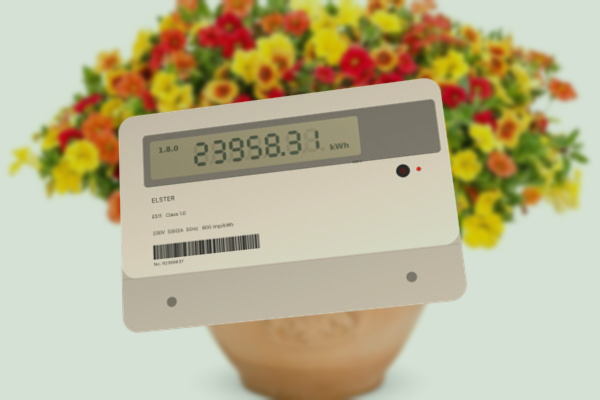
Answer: 23958.31 kWh
